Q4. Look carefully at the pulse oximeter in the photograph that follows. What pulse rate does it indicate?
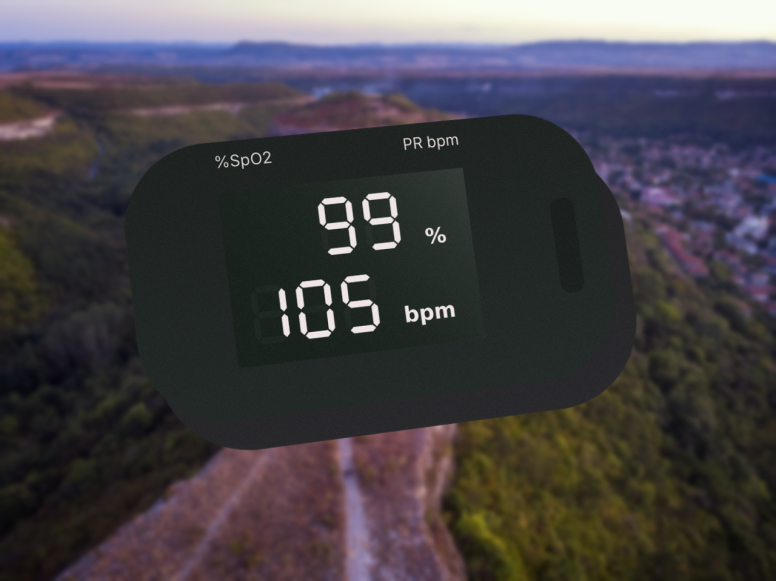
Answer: 105 bpm
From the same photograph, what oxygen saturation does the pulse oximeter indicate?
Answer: 99 %
